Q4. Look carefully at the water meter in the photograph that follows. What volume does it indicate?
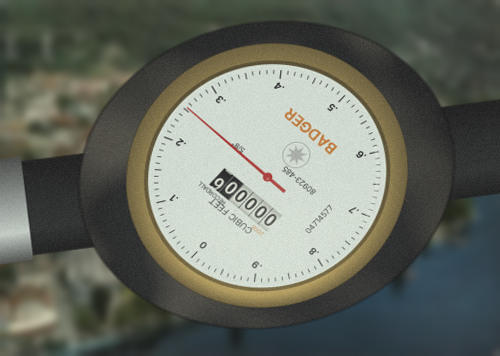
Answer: 6.25 ft³
